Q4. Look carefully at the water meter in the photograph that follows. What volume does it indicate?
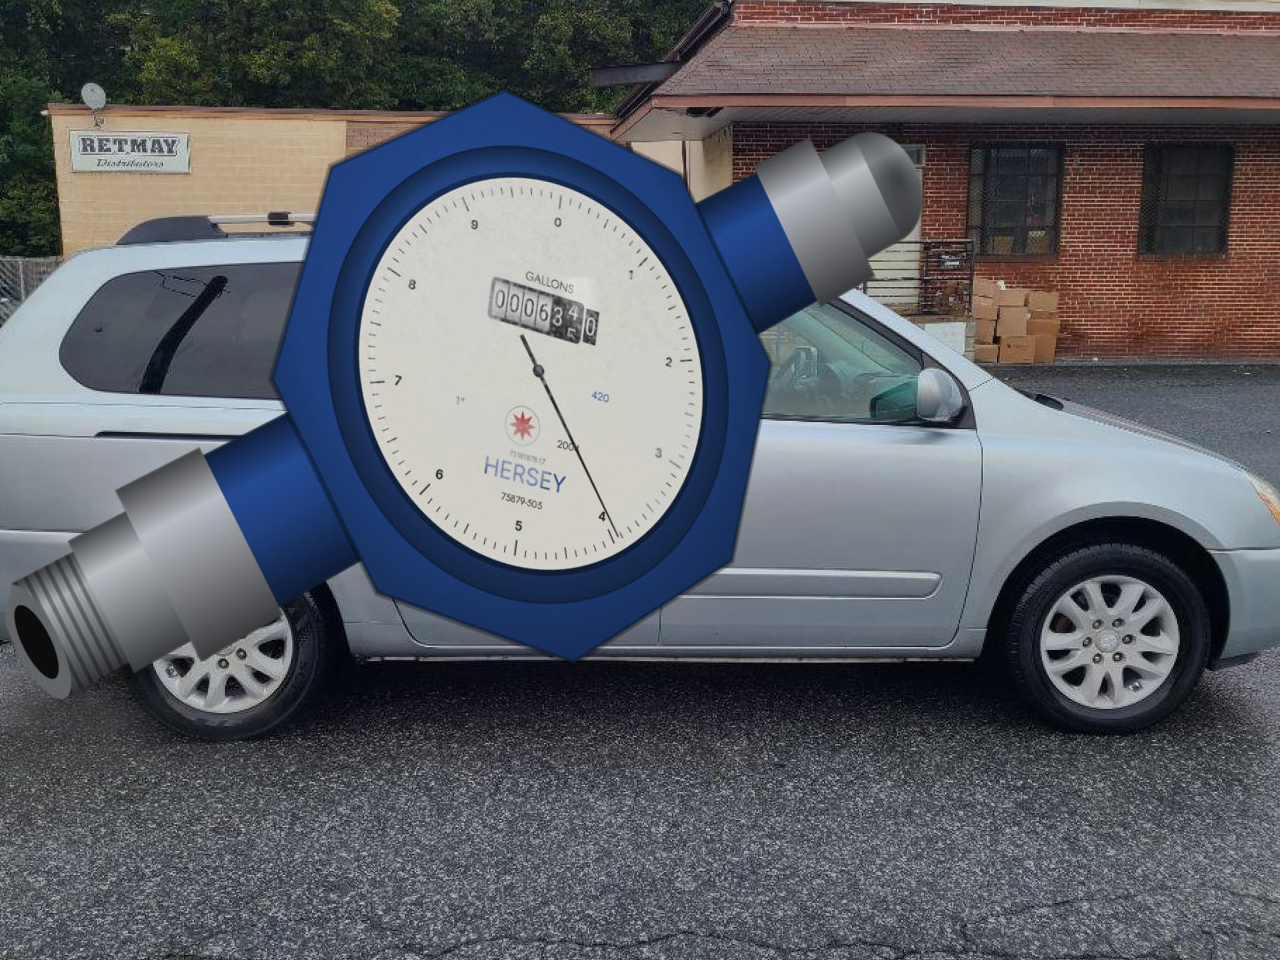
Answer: 6343.9 gal
